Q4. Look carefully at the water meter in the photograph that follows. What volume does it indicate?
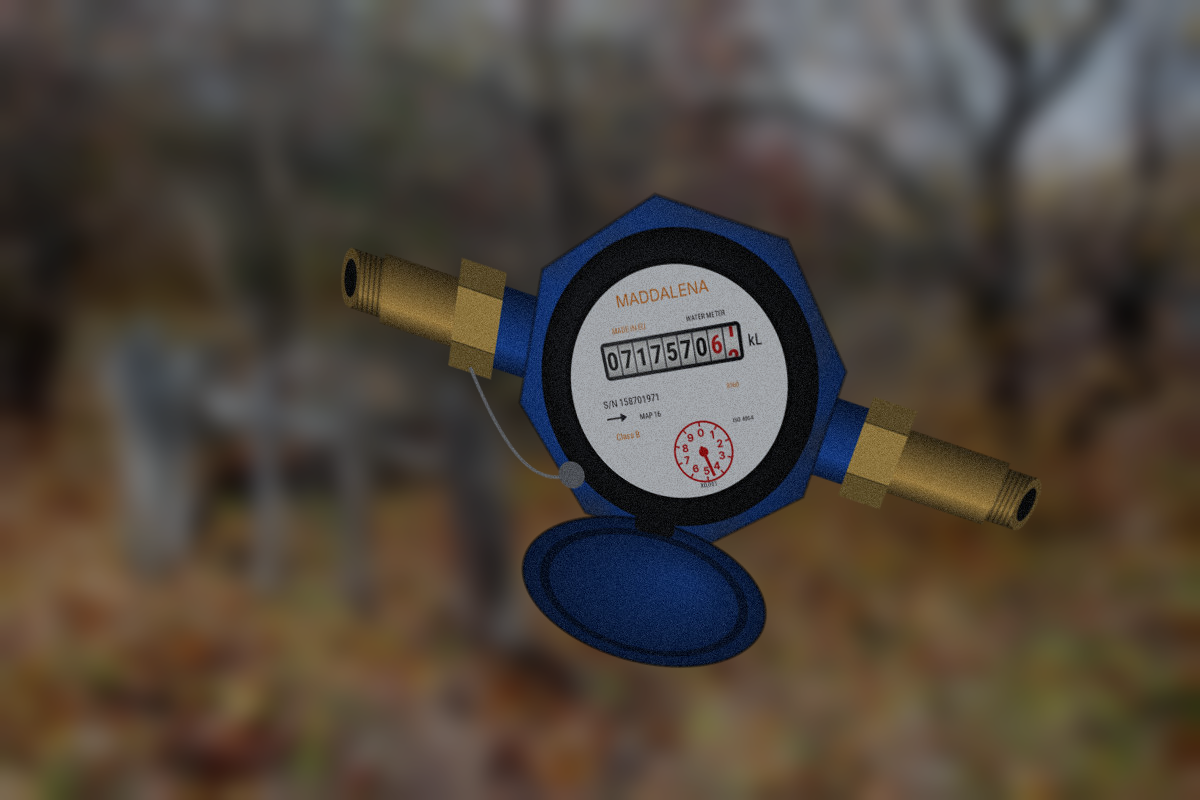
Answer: 717570.614 kL
